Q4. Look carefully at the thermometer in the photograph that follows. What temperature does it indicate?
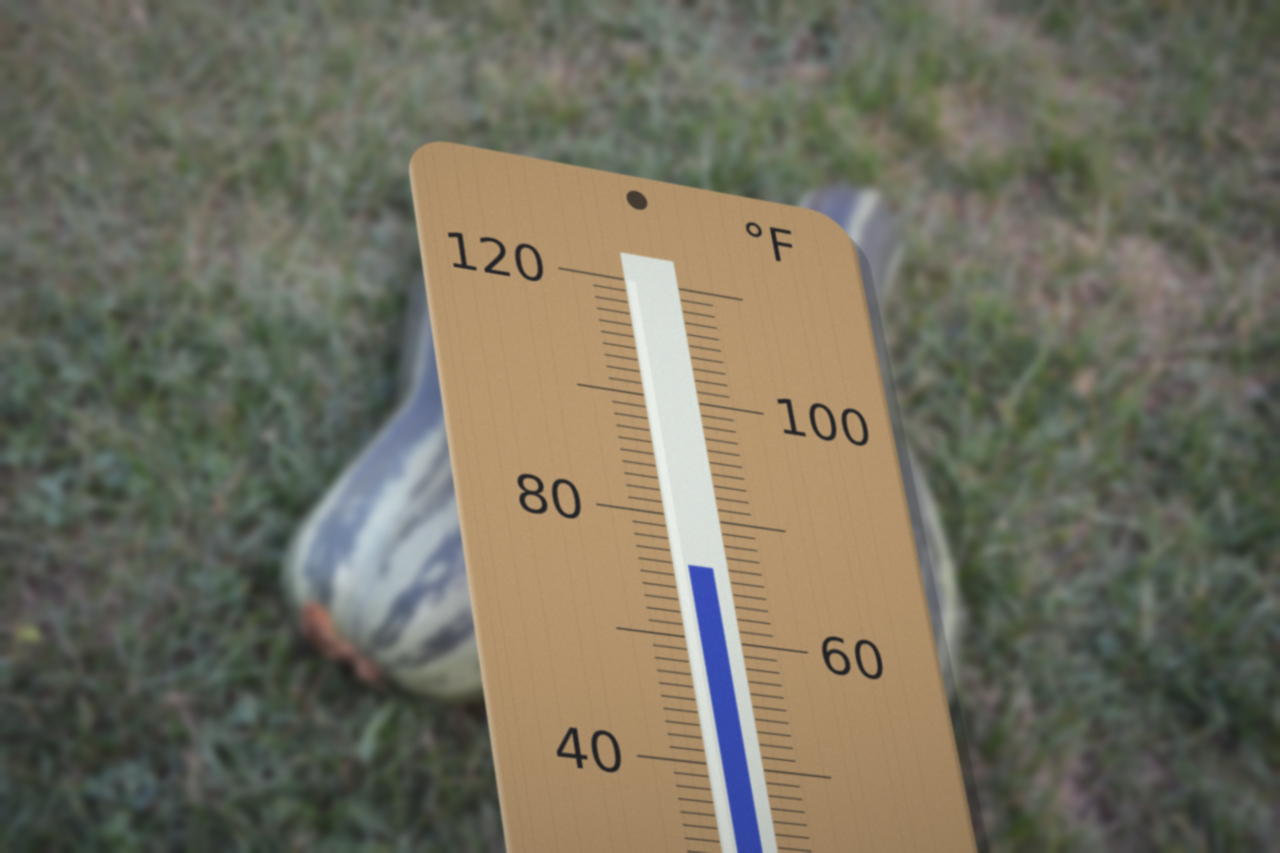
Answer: 72 °F
